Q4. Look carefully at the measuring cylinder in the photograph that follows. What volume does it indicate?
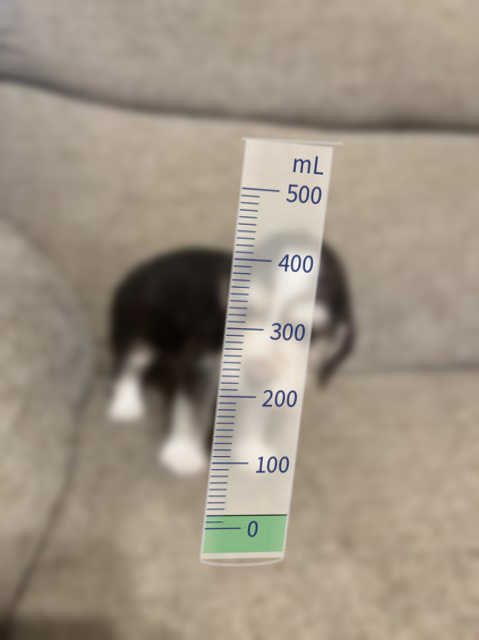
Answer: 20 mL
